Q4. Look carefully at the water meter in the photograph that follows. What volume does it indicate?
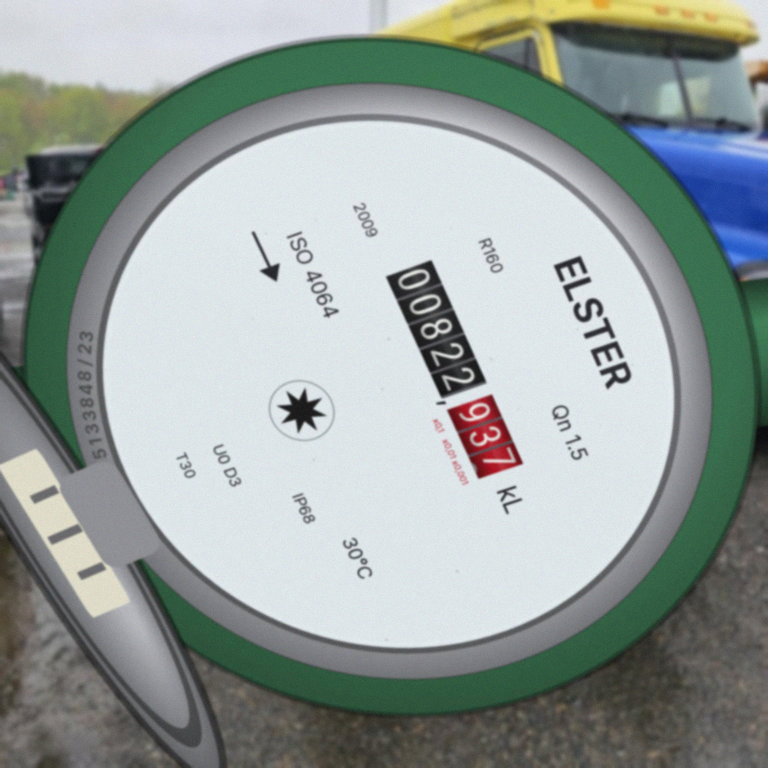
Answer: 822.937 kL
